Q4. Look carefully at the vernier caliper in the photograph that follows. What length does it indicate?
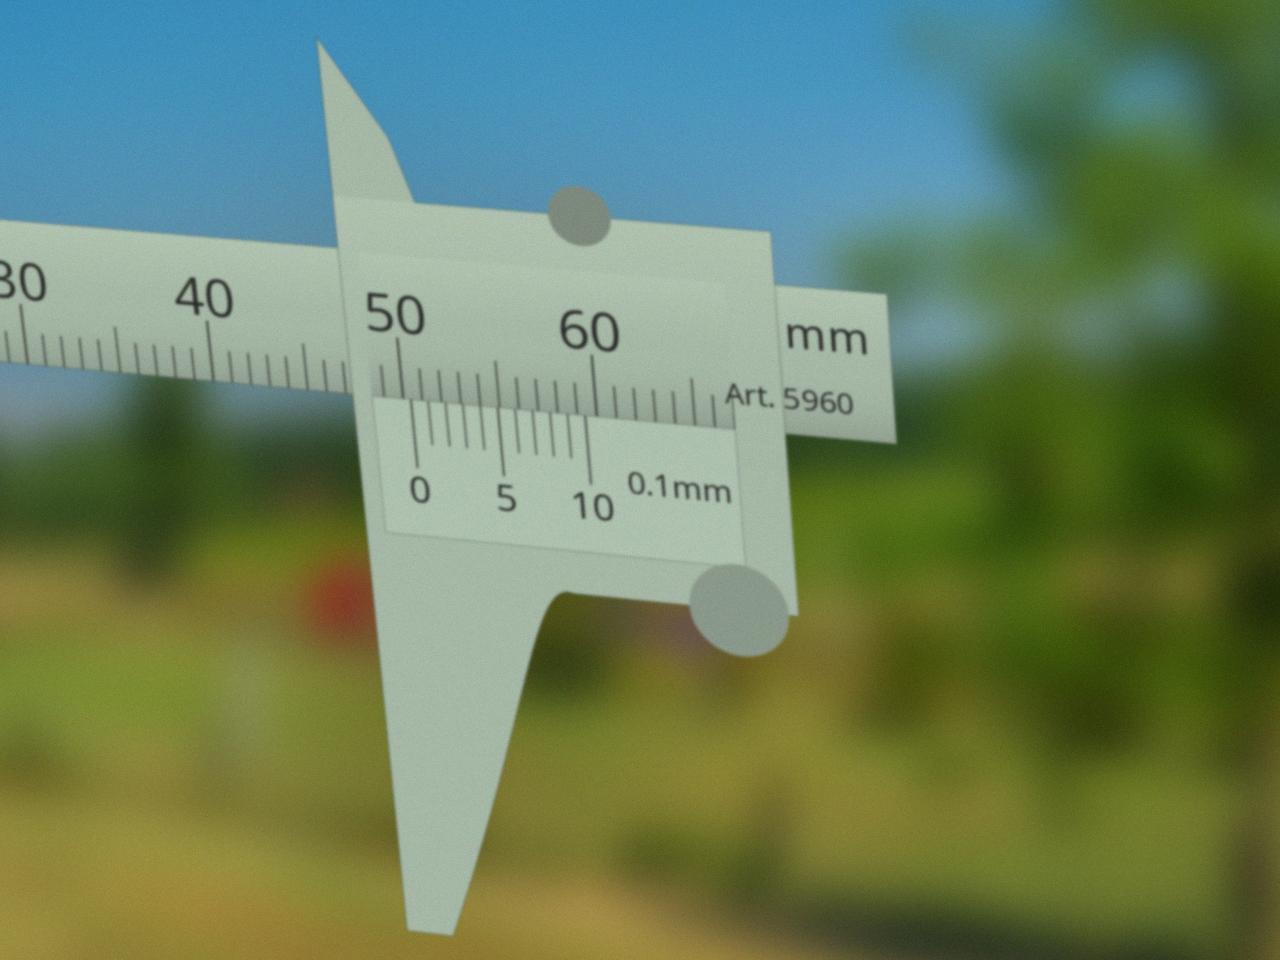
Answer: 50.4 mm
